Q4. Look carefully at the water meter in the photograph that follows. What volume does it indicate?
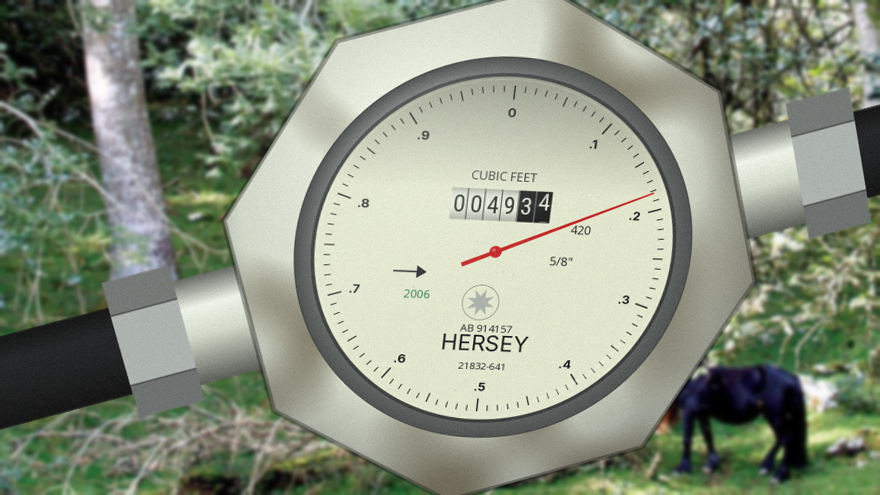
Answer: 4934.18 ft³
